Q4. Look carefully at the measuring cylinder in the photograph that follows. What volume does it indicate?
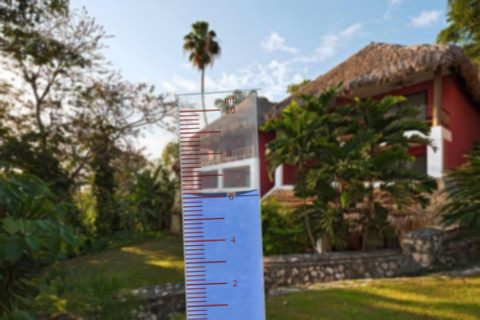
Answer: 6 mL
